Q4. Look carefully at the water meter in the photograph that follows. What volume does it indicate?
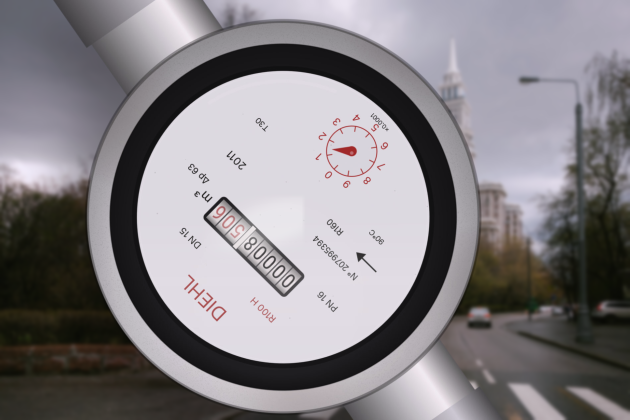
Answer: 8.5061 m³
